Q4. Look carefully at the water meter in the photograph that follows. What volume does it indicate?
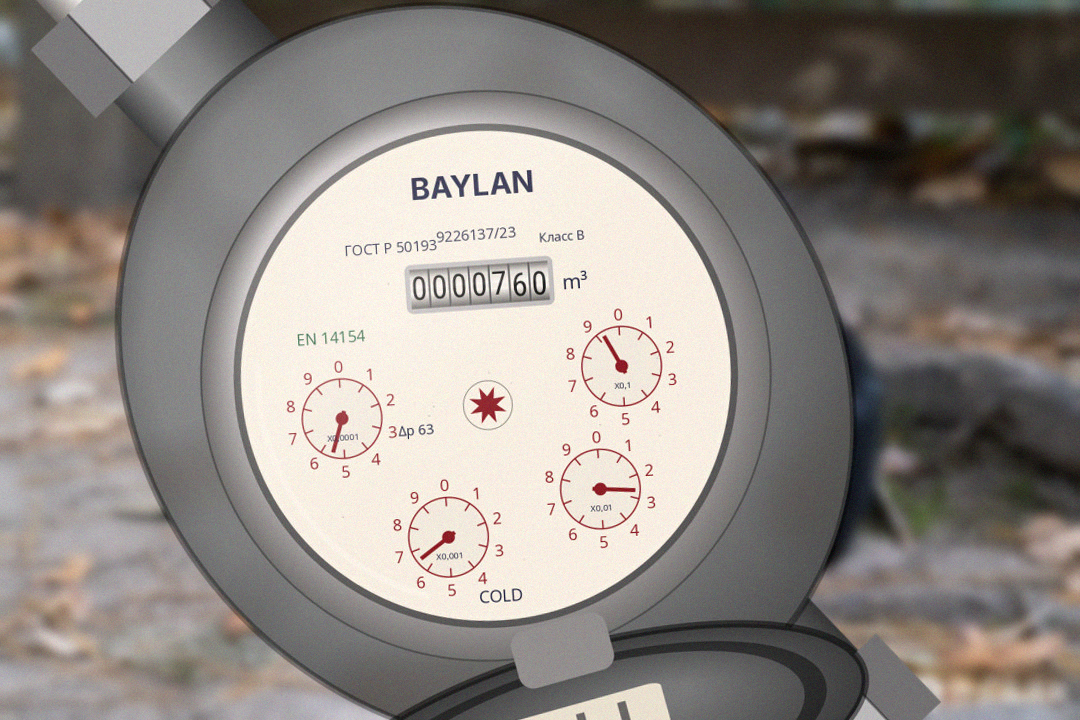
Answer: 759.9265 m³
